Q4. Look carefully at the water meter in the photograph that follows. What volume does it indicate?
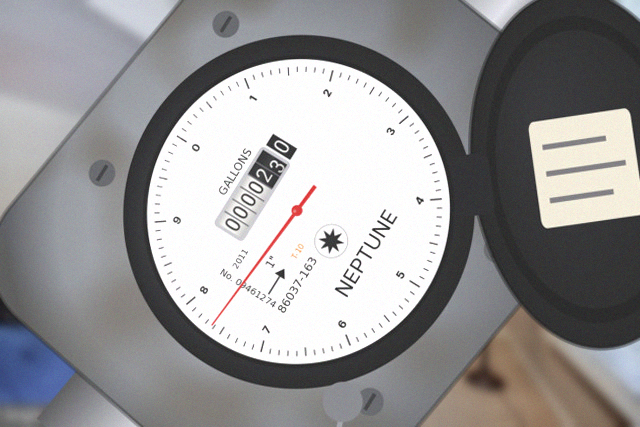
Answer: 227.6 gal
